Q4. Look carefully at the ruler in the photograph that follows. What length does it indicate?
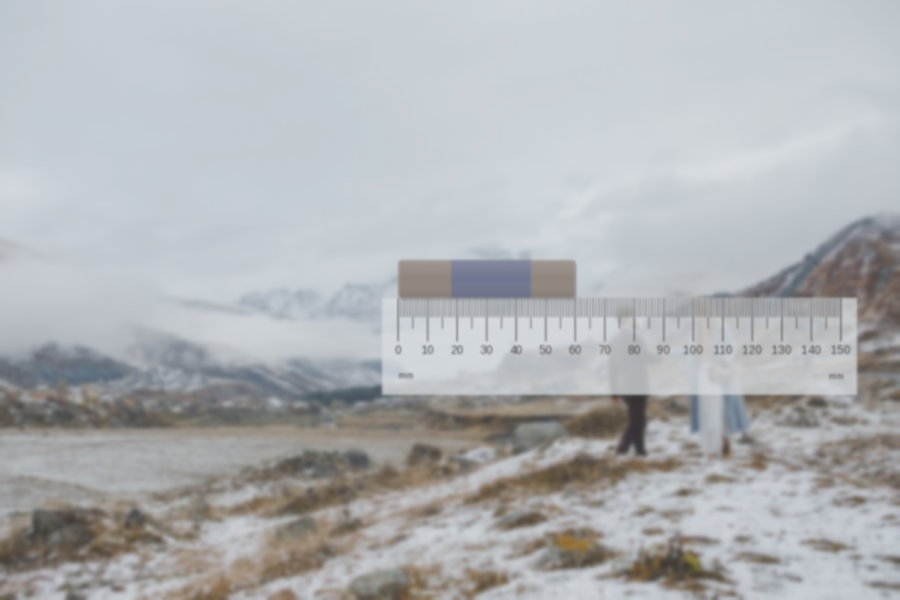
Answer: 60 mm
